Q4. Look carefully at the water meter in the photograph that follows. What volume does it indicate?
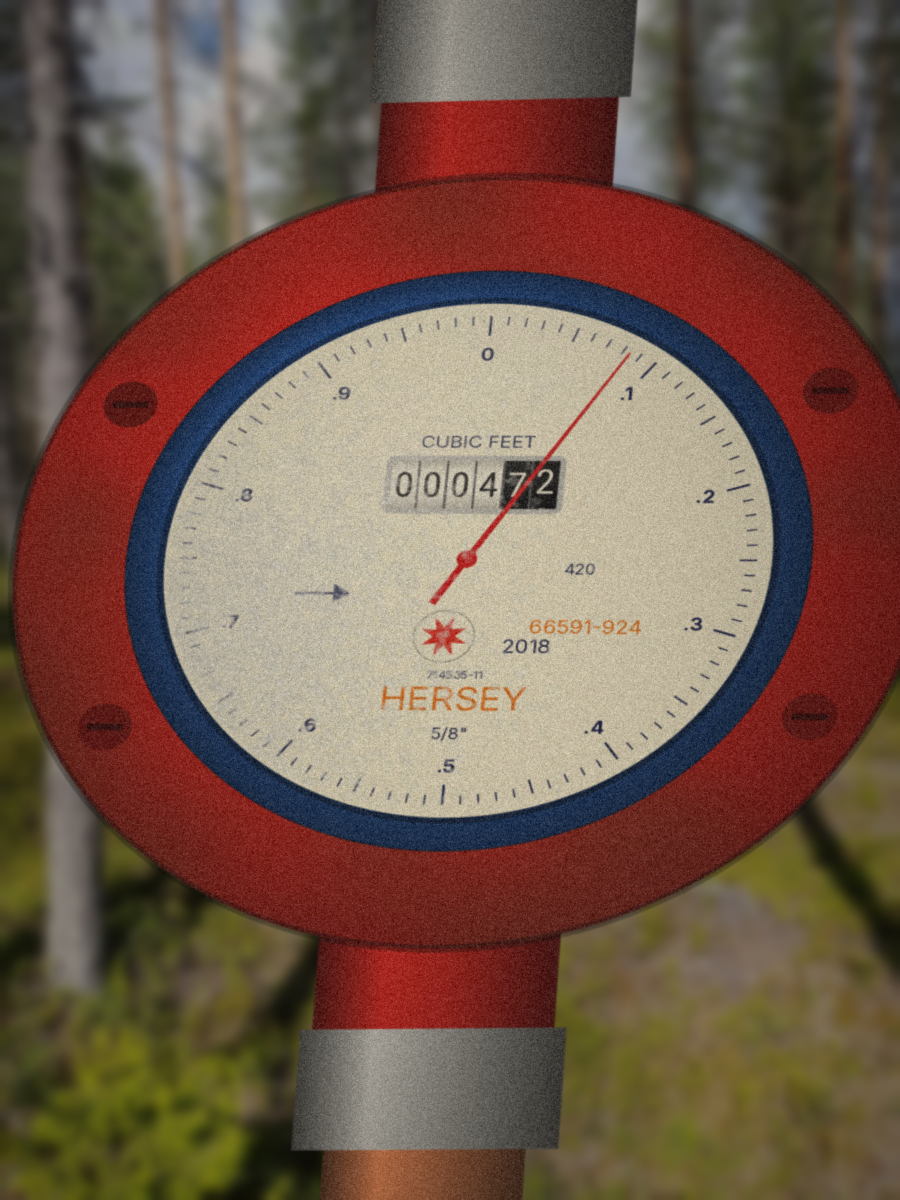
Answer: 472.08 ft³
